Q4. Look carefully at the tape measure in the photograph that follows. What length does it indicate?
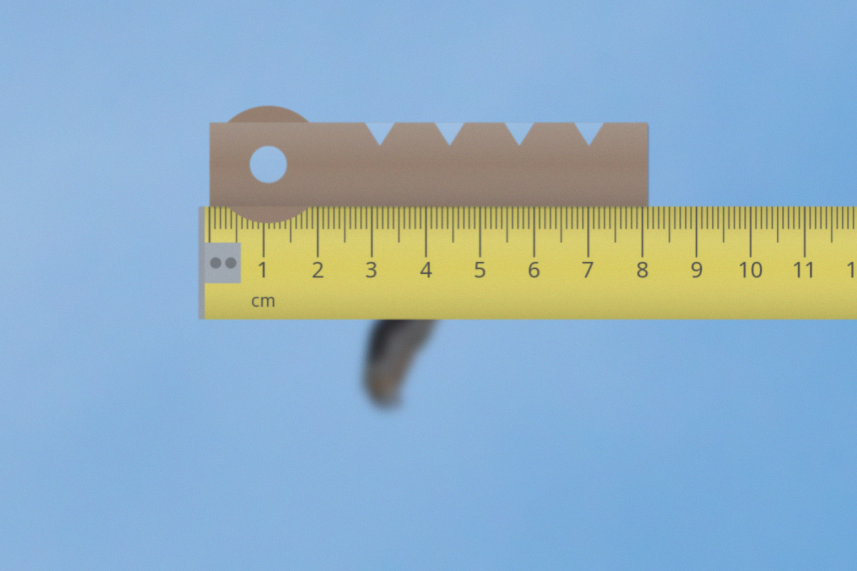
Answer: 8.1 cm
